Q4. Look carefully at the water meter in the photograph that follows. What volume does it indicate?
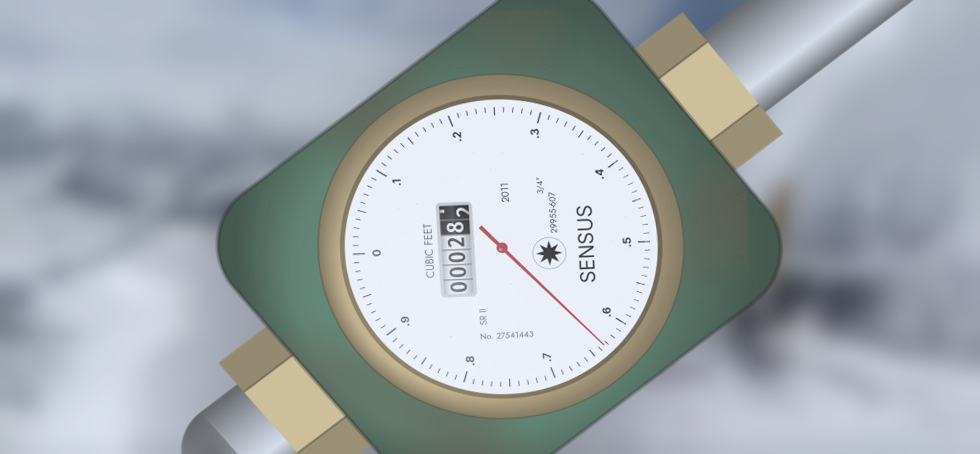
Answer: 281.63 ft³
